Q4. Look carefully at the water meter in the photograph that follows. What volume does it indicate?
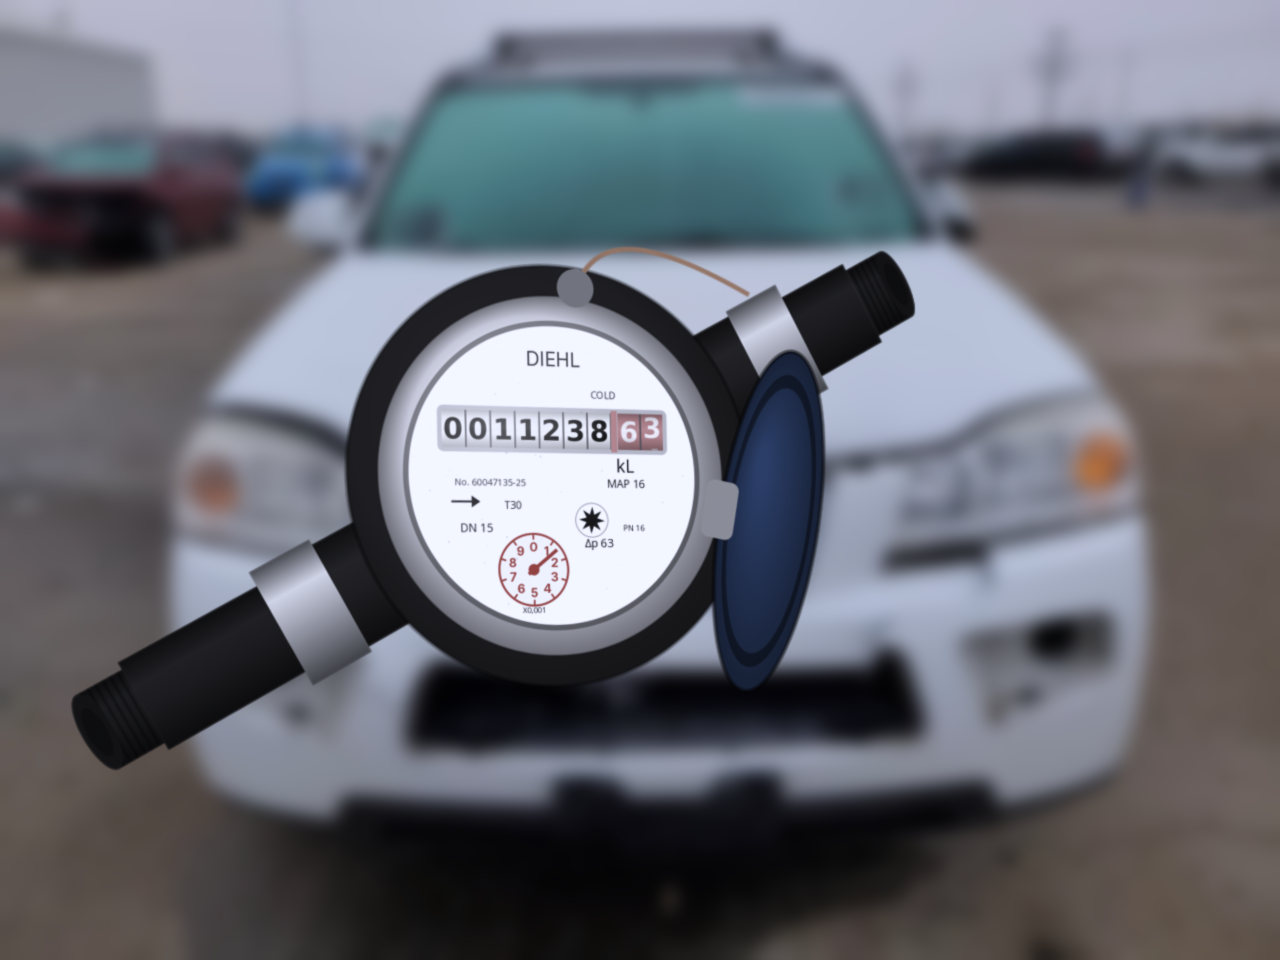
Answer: 11238.631 kL
